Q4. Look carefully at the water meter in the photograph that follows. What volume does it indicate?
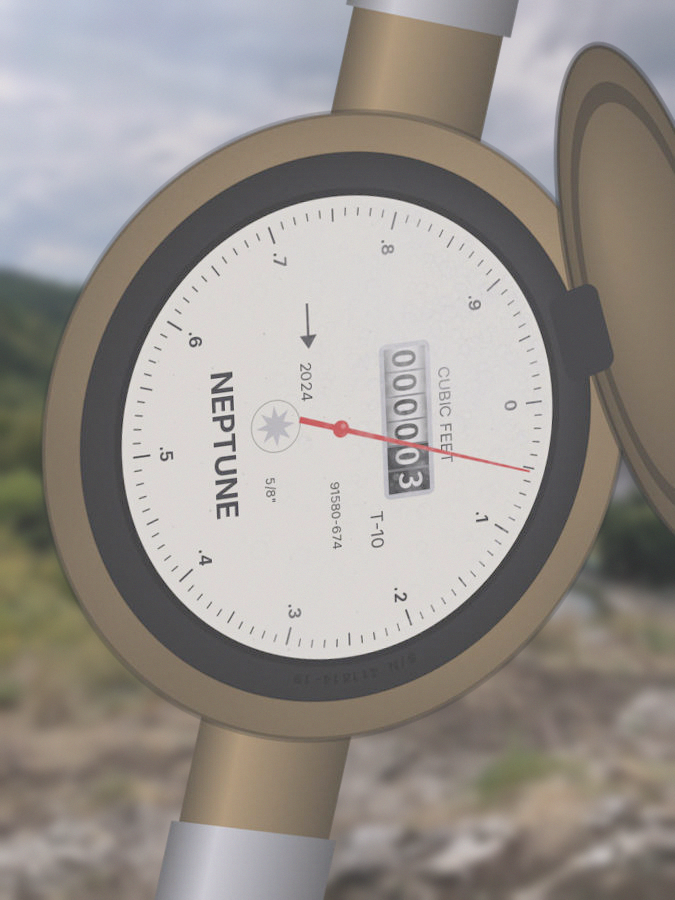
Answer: 3.05 ft³
